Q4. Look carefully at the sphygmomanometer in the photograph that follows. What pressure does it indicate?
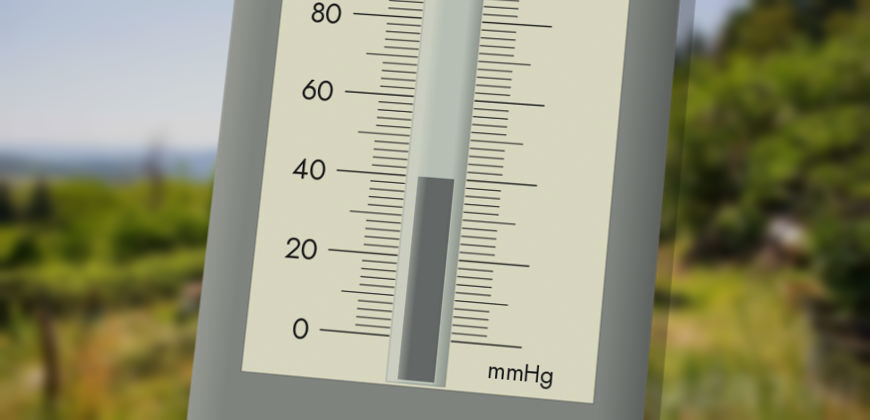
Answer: 40 mmHg
